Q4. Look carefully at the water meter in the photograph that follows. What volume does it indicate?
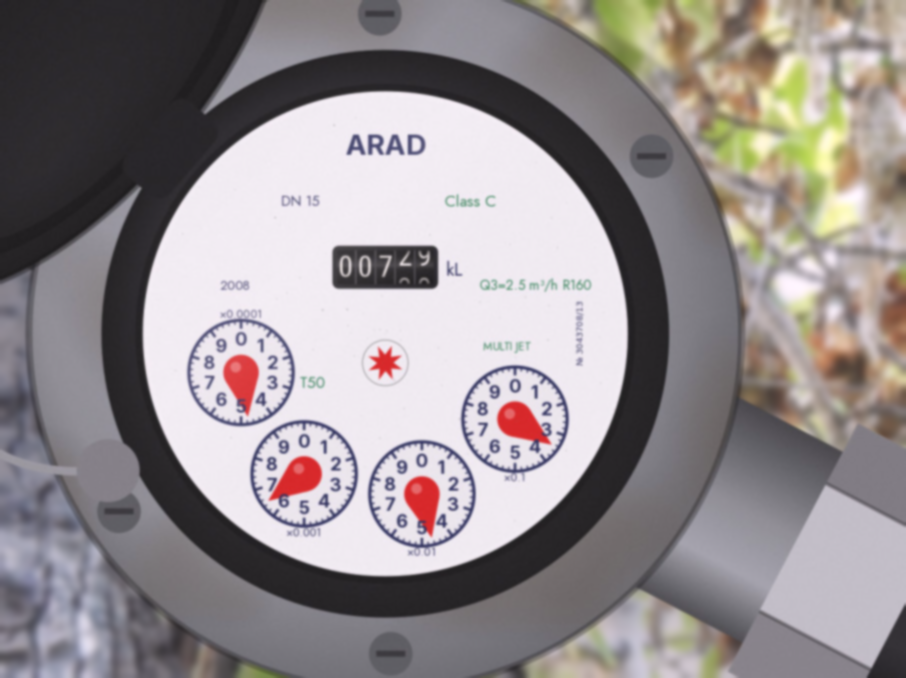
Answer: 729.3464 kL
